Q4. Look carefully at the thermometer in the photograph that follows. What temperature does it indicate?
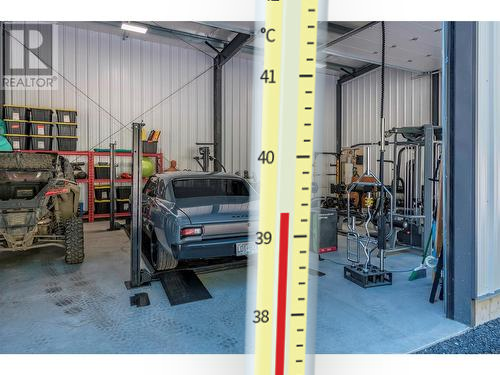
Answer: 39.3 °C
